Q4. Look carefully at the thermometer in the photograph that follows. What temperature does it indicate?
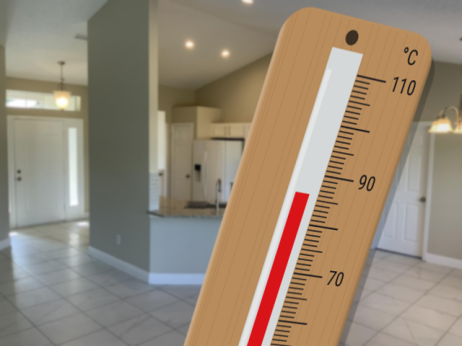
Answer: 86 °C
